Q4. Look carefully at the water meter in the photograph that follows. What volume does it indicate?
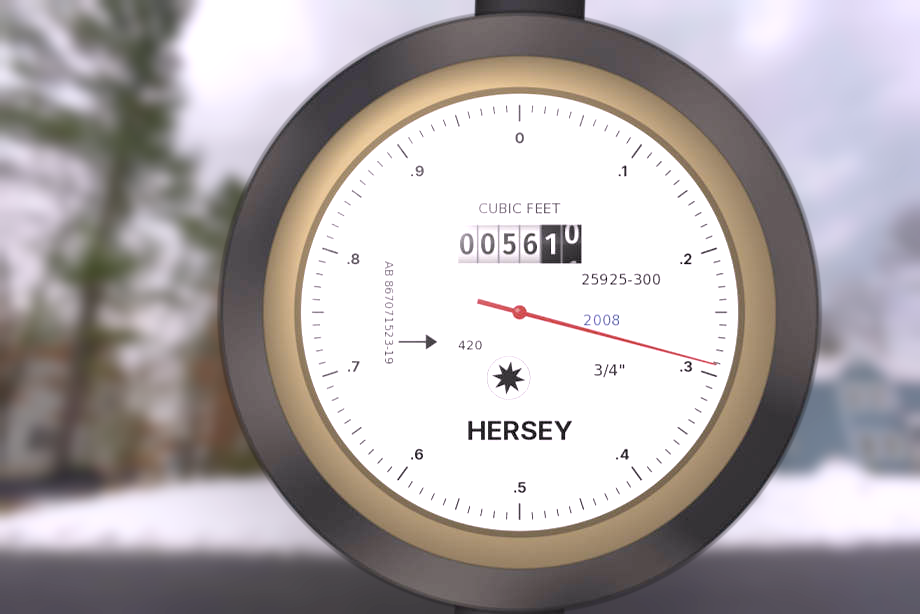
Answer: 5610.29 ft³
